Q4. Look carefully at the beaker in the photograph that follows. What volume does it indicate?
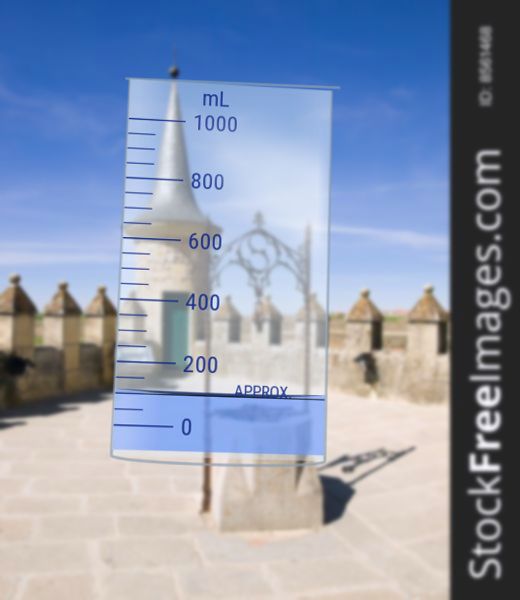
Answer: 100 mL
